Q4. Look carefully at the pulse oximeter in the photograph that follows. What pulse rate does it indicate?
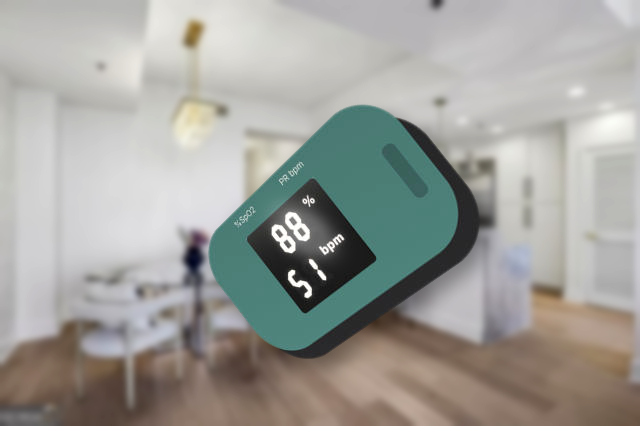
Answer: 51 bpm
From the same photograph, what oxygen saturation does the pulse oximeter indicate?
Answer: 88 %
